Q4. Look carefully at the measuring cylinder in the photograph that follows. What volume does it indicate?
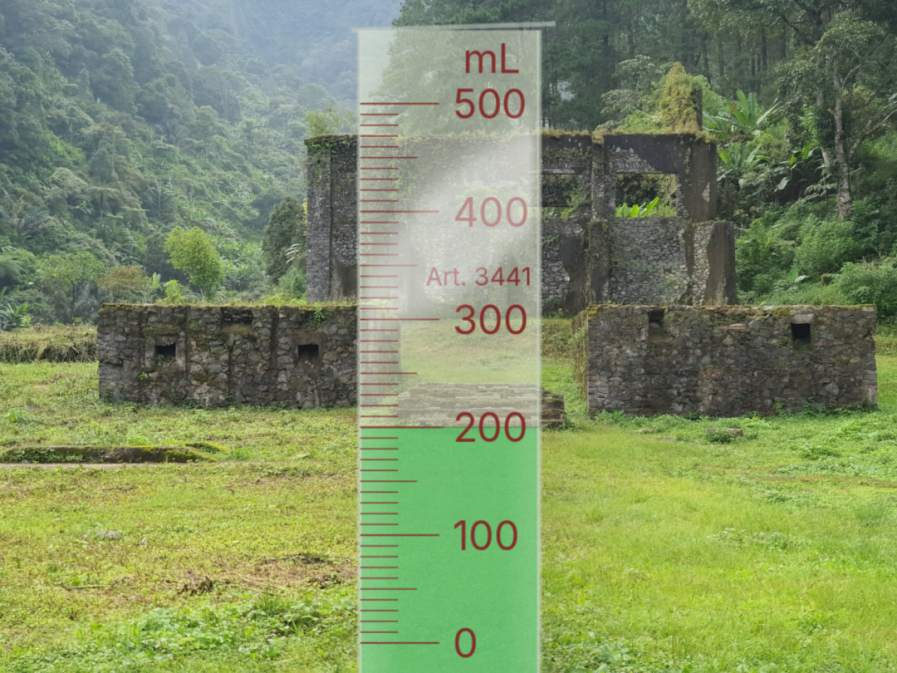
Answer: 200 mL
